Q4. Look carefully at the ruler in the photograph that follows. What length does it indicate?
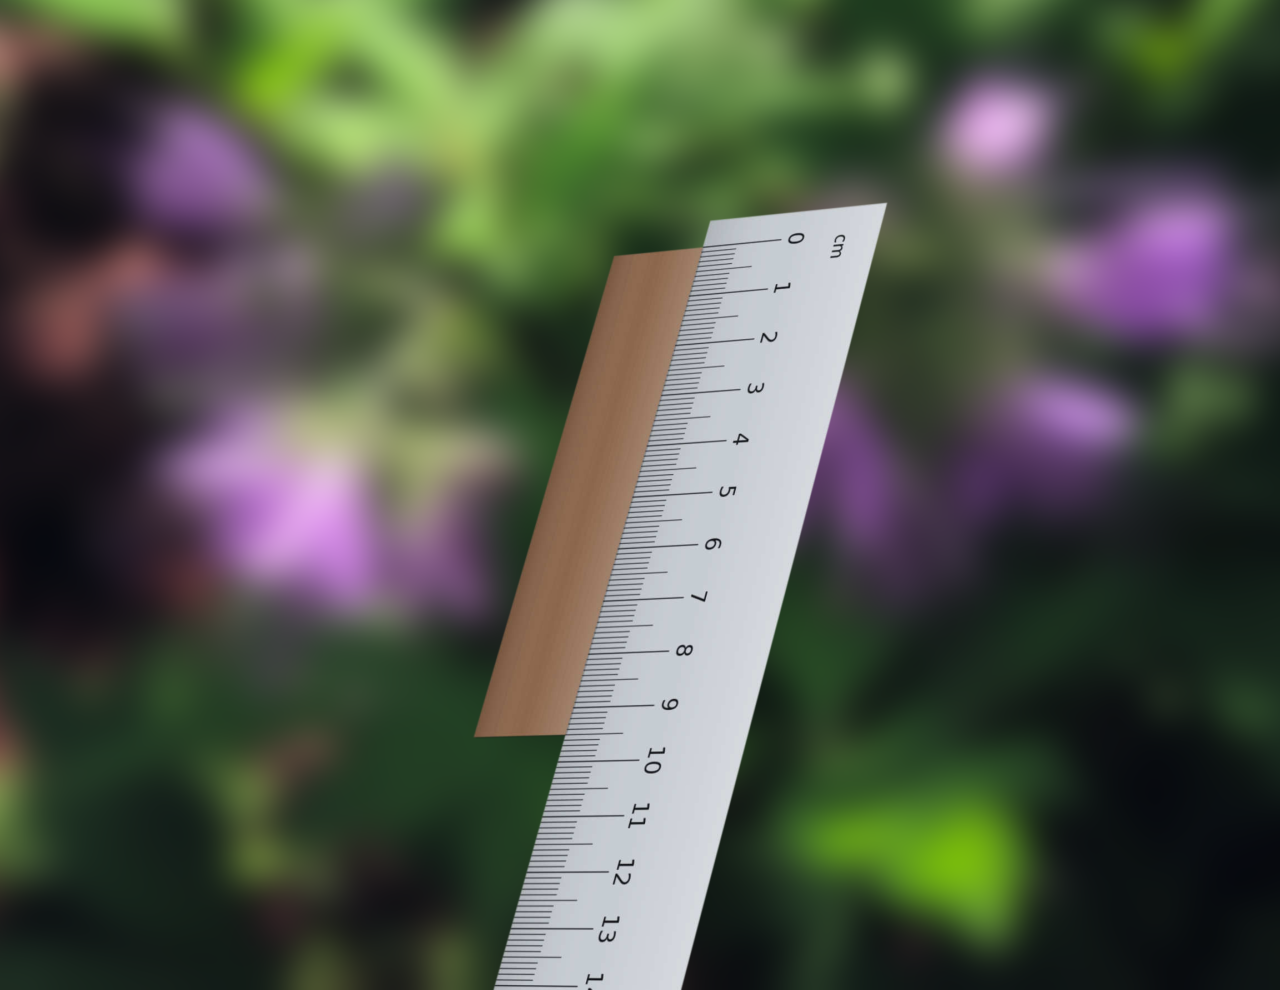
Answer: 9.5 cm
